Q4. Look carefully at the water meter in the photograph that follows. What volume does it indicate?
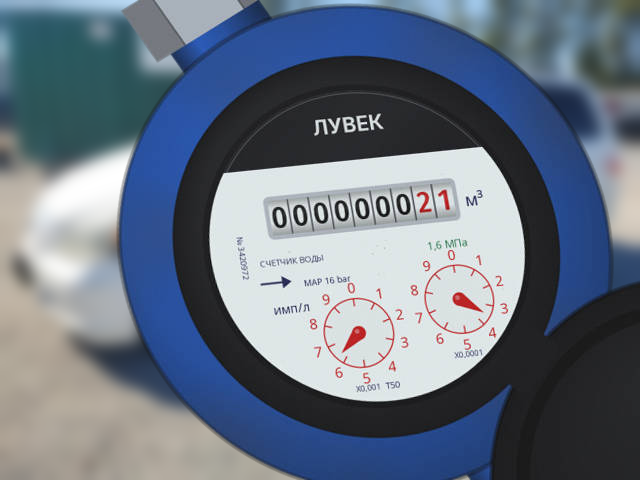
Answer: 0.2163 m³
